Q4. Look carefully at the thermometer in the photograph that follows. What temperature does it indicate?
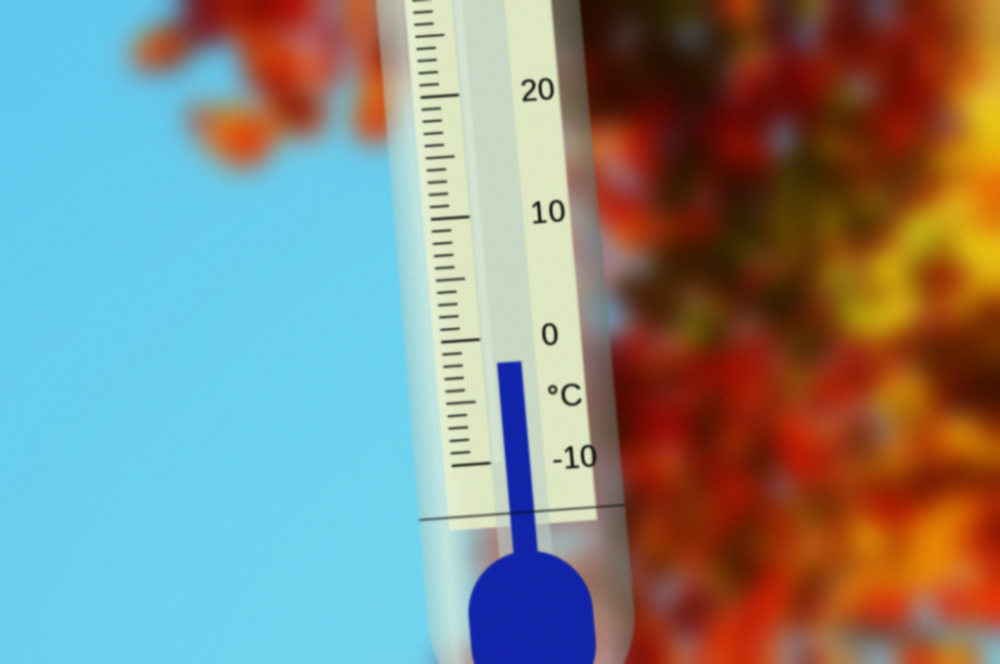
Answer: -2 °C
